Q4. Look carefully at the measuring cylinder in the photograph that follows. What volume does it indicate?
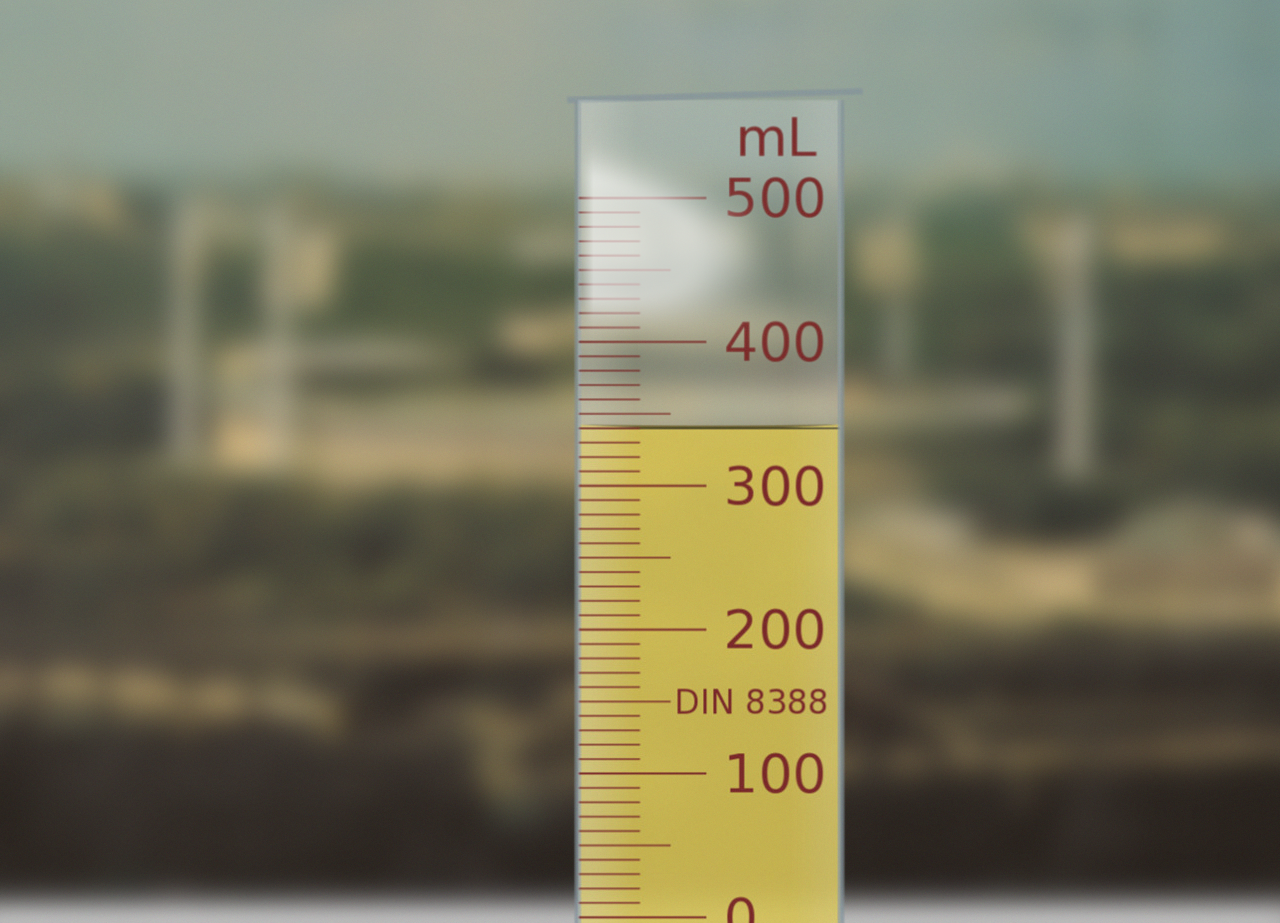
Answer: 340 mL
